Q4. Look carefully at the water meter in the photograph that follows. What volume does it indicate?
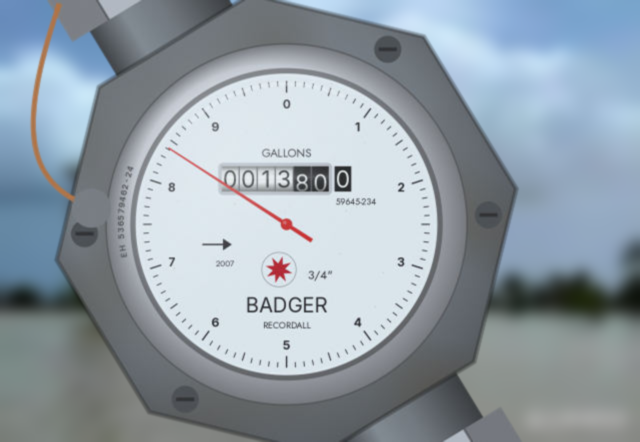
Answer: 13798.4 gal
